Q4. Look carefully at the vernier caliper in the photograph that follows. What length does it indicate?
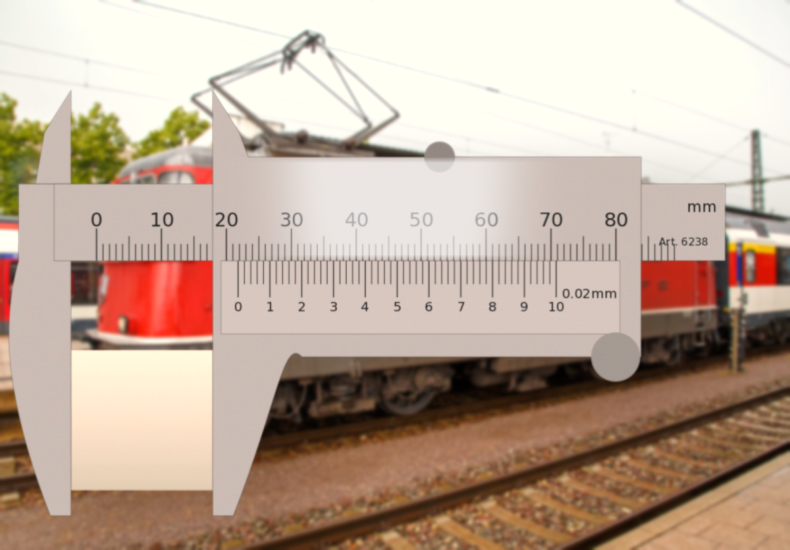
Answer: 21.8 mm
